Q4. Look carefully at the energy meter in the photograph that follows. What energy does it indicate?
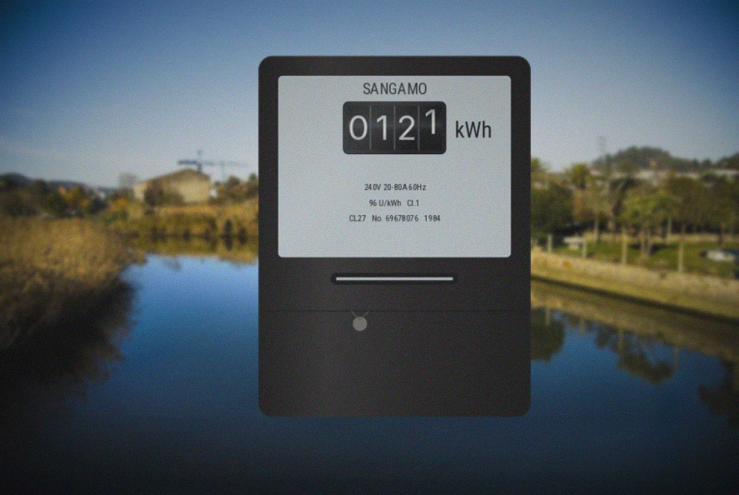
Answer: 121 kWh
